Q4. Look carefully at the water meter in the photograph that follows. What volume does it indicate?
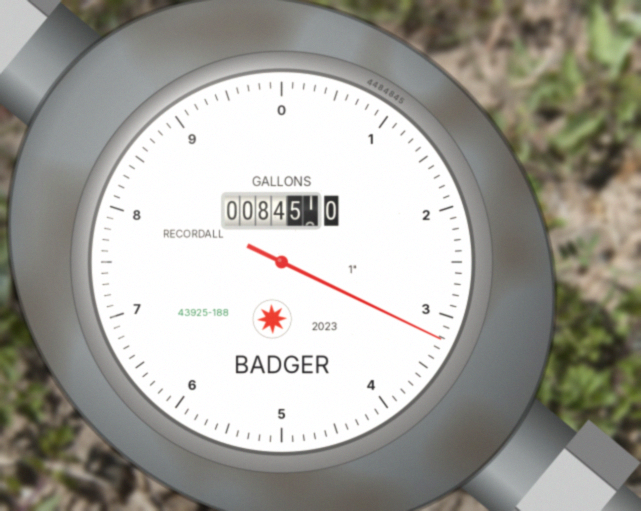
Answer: 84513.2 gal
